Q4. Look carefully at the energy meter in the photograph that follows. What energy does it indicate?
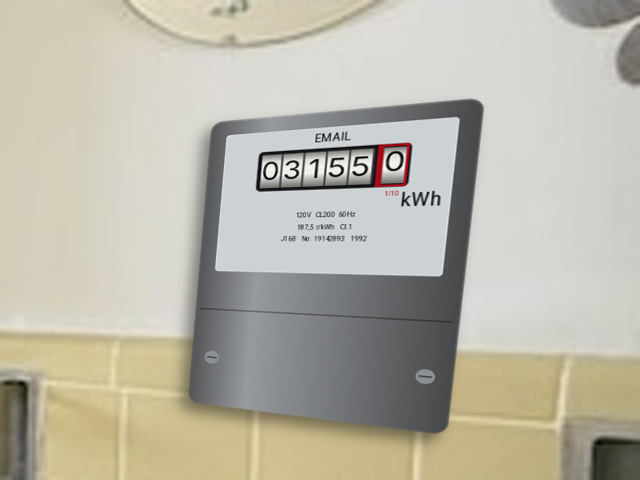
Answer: 3155.0 kWh
